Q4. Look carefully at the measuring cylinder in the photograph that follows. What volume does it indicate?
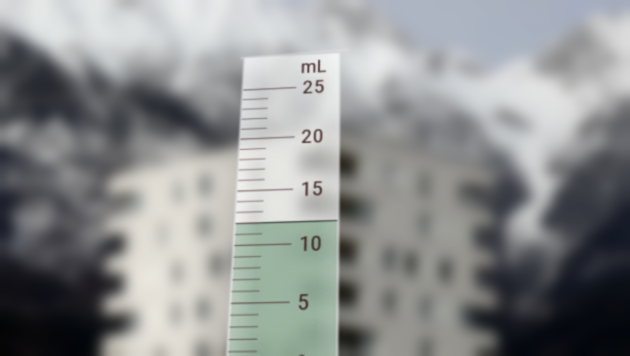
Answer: 12 mL
